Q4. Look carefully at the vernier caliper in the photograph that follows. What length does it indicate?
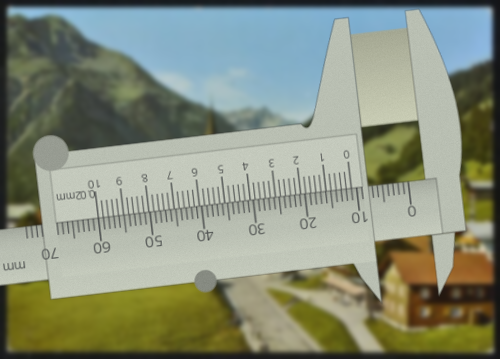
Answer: 11.0 mm
